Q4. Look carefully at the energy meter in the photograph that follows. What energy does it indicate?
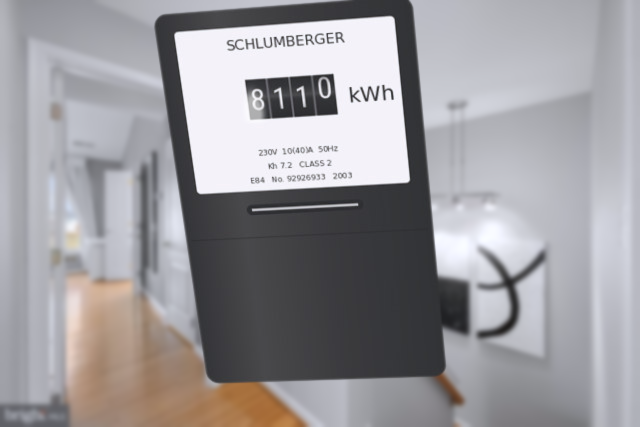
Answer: 8110 kWh
